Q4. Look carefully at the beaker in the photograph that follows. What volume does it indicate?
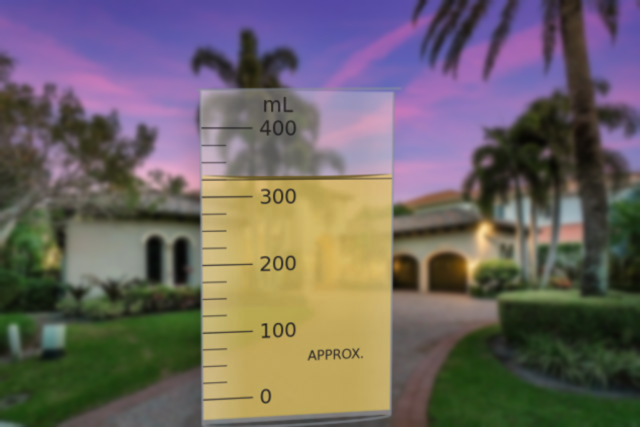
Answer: 325 mL
